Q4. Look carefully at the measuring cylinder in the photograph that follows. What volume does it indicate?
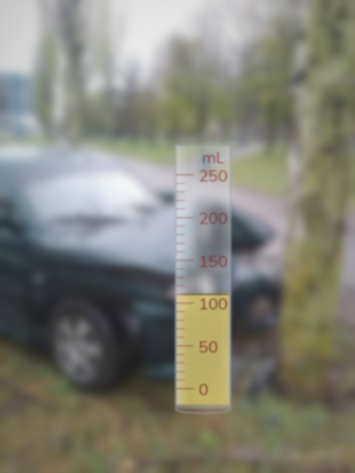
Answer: 110 mL
